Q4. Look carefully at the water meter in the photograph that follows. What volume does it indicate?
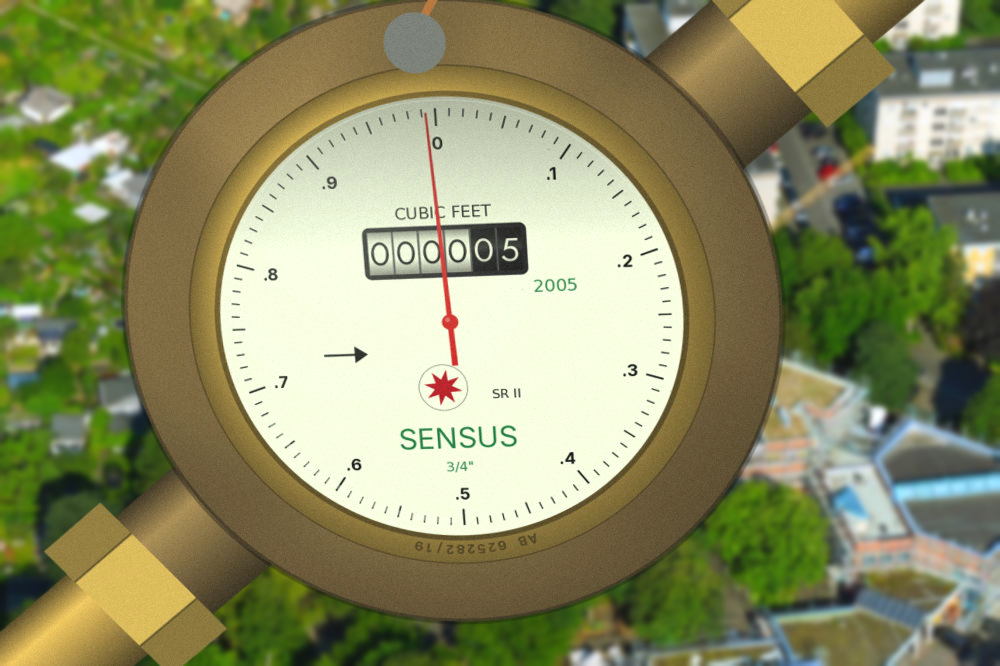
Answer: 4.99 ft³
